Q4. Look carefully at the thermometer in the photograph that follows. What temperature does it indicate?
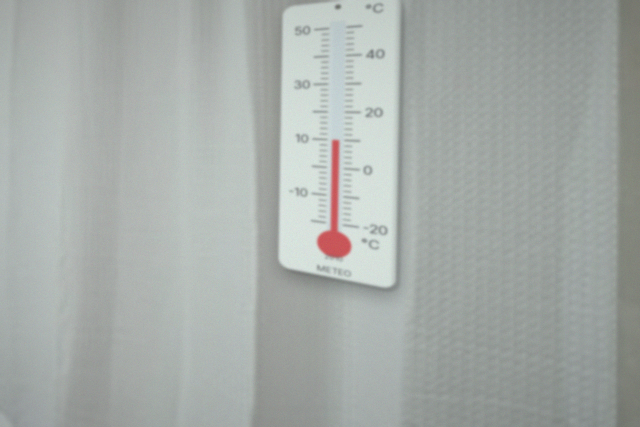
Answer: 10 °C
